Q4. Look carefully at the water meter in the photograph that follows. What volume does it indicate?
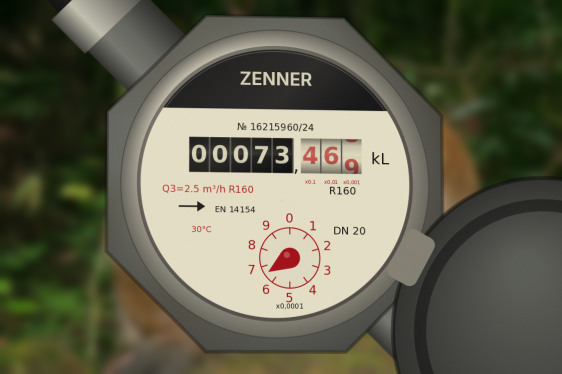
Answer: 73.4686 kL
